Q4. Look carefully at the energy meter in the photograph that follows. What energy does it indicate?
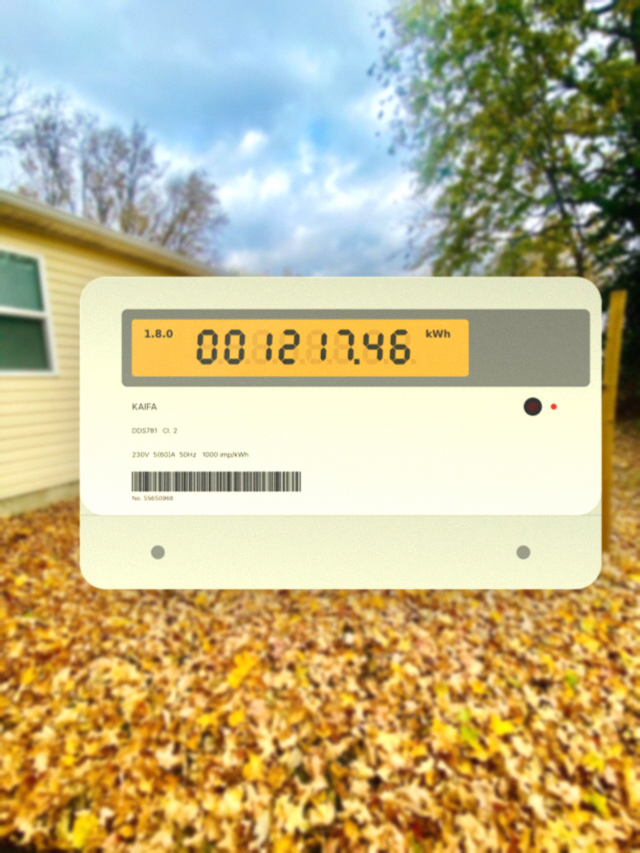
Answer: 1217.46 kWh
